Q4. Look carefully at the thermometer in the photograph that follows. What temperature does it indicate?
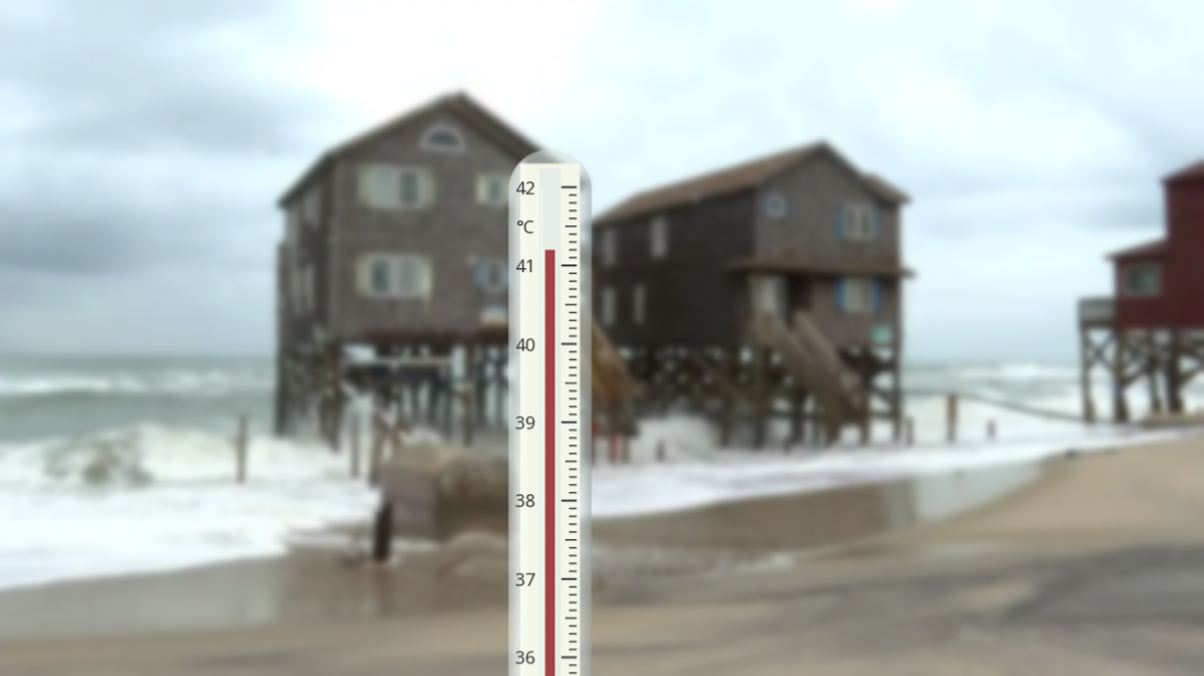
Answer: 41.2 °C
